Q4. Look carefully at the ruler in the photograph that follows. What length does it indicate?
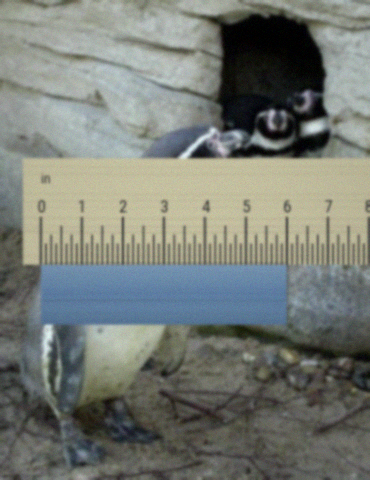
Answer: 6 in
